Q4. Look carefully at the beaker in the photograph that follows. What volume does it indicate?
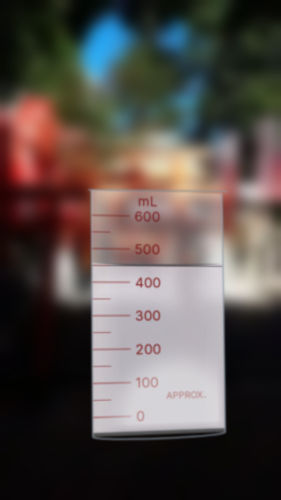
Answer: 450 mL
